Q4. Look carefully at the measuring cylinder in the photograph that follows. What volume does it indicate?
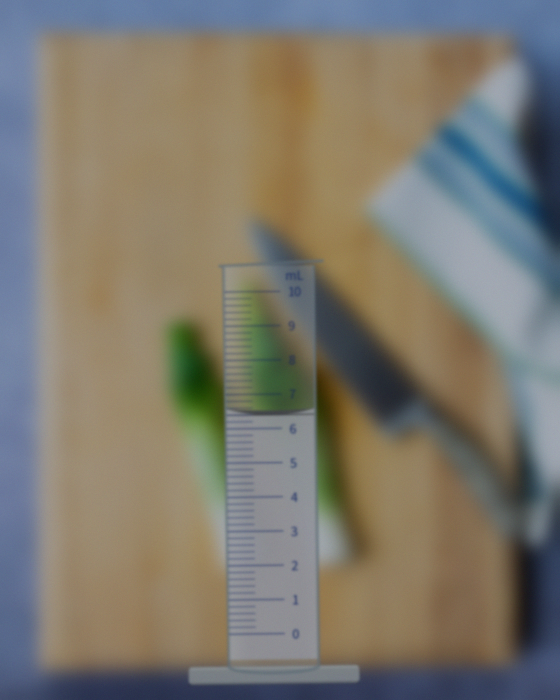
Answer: 6.4 mL
